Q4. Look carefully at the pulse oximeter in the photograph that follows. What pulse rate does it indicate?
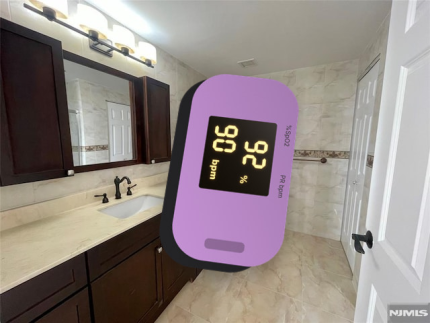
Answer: 90 bpm
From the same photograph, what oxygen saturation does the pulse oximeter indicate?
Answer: 92 %
